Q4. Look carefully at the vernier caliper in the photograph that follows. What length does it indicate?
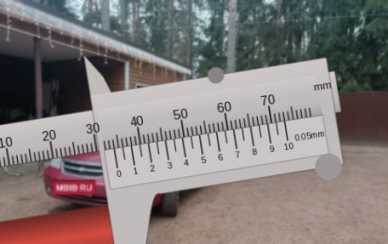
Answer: 34.0 mm
